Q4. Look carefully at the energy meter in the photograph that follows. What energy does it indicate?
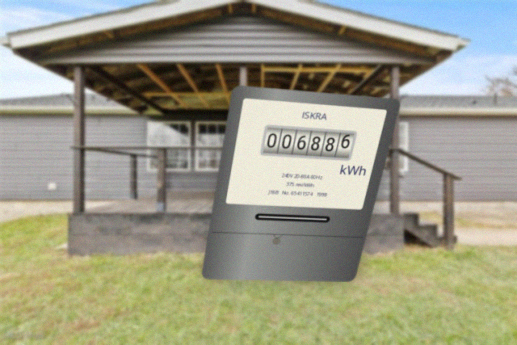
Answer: 6886 kWh
